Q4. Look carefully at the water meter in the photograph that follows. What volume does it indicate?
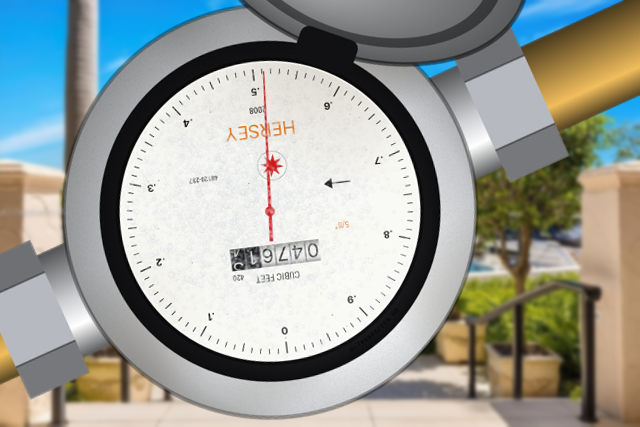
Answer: 47613.51 ft³
